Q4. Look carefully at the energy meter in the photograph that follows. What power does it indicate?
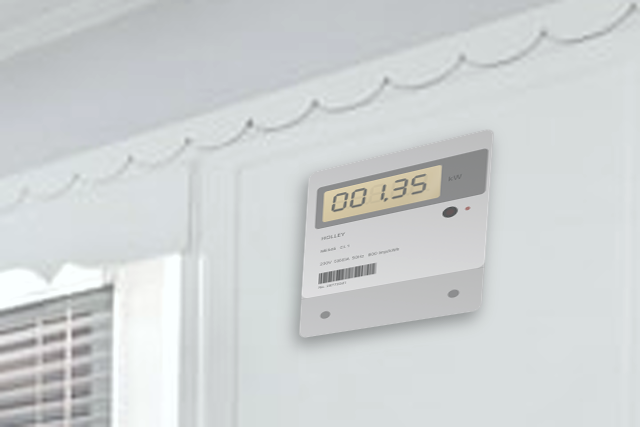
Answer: 1.35 kW
